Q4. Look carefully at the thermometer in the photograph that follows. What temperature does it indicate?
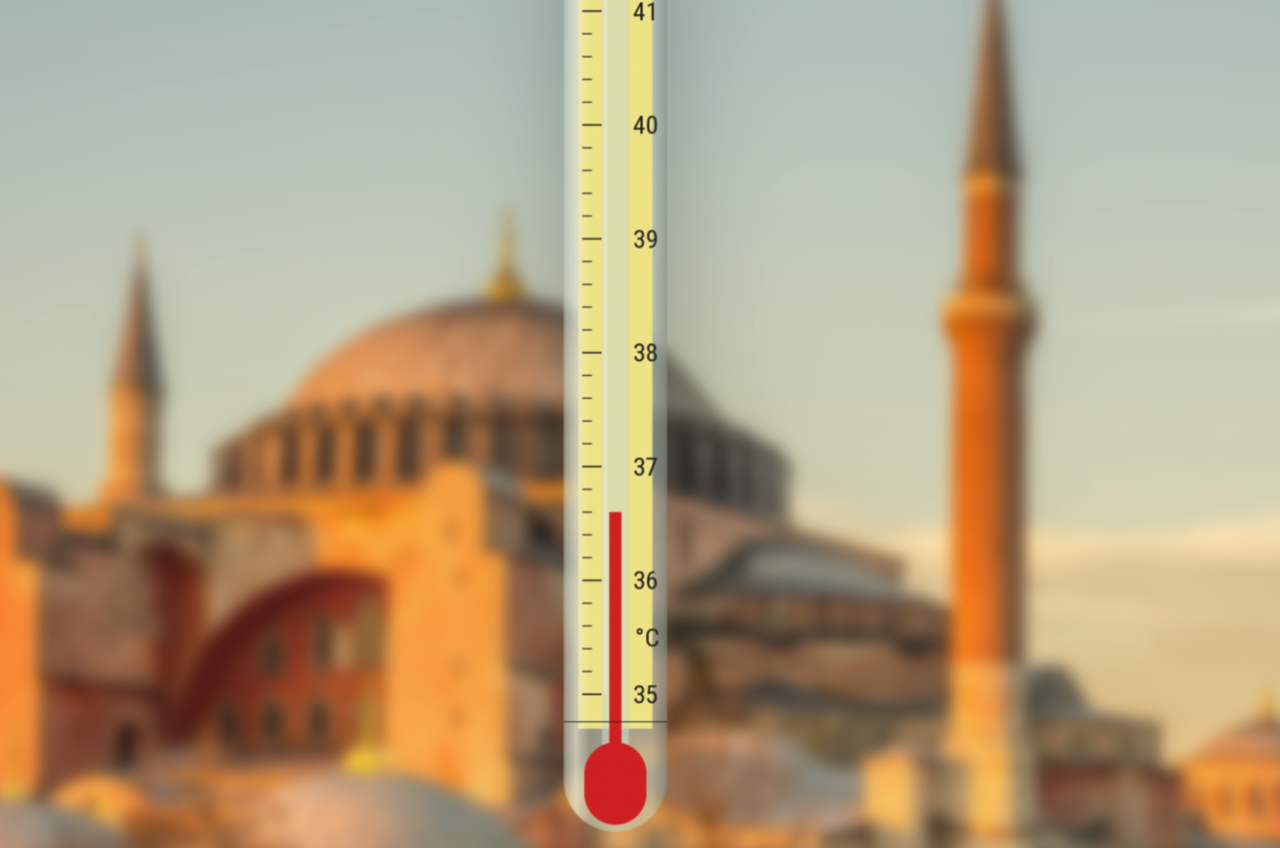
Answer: 36.6 °C
